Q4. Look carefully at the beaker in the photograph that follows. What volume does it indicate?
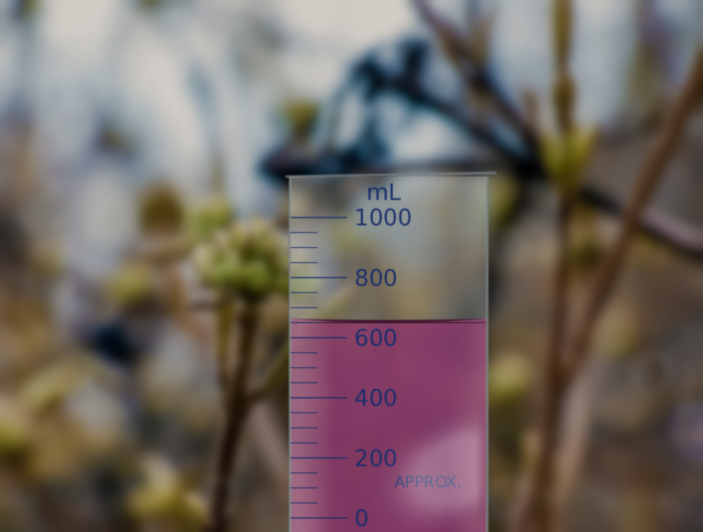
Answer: 650 mL
